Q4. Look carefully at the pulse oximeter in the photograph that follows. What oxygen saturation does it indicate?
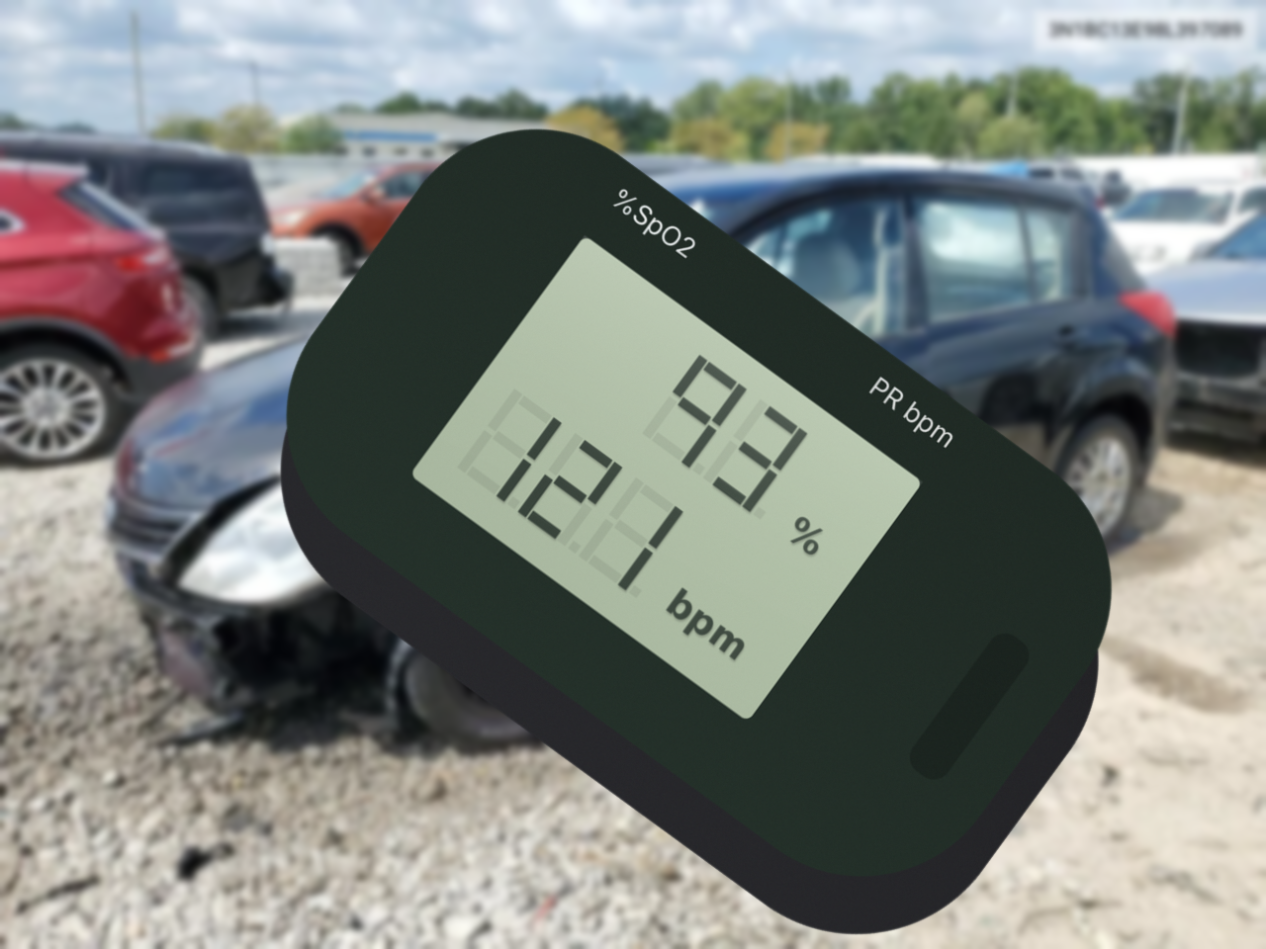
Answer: 93 %
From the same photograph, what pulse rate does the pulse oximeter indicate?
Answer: 121 bpm
